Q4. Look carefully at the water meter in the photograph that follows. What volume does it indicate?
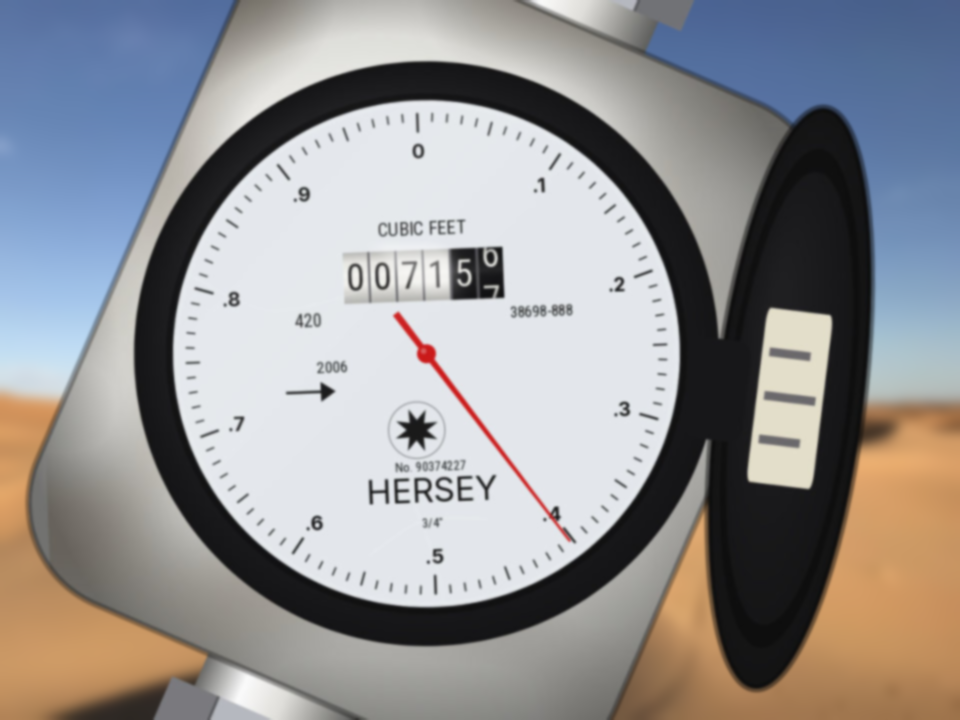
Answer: 7156.40 ft³
